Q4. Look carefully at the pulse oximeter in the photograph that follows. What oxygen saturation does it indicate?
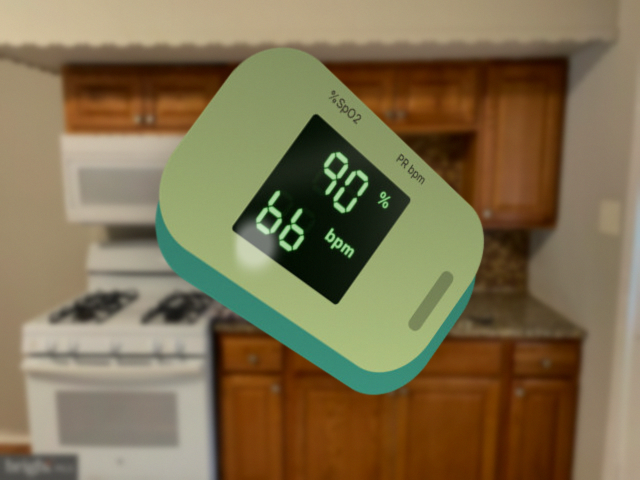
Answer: 90 %
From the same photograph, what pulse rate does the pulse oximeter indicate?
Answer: 66 bpm
